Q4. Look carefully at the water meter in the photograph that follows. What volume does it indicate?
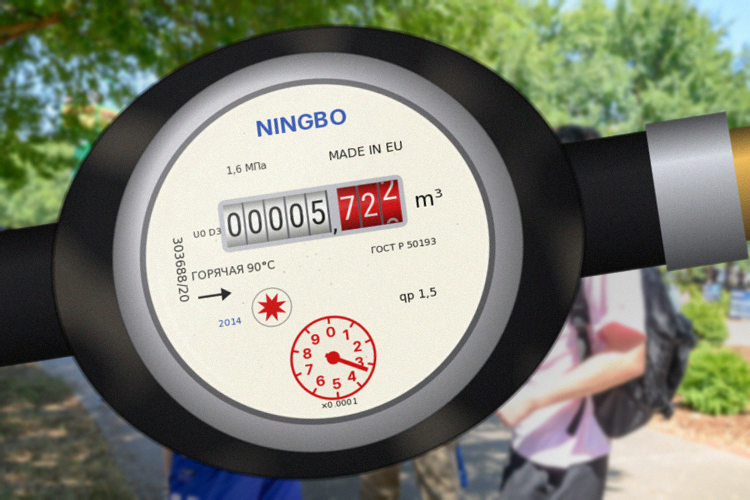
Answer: 5.7223 m³
